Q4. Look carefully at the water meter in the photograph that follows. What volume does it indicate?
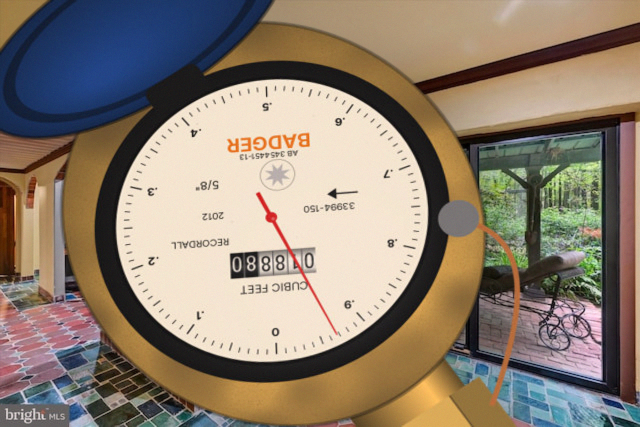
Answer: 18879.93 ft³
